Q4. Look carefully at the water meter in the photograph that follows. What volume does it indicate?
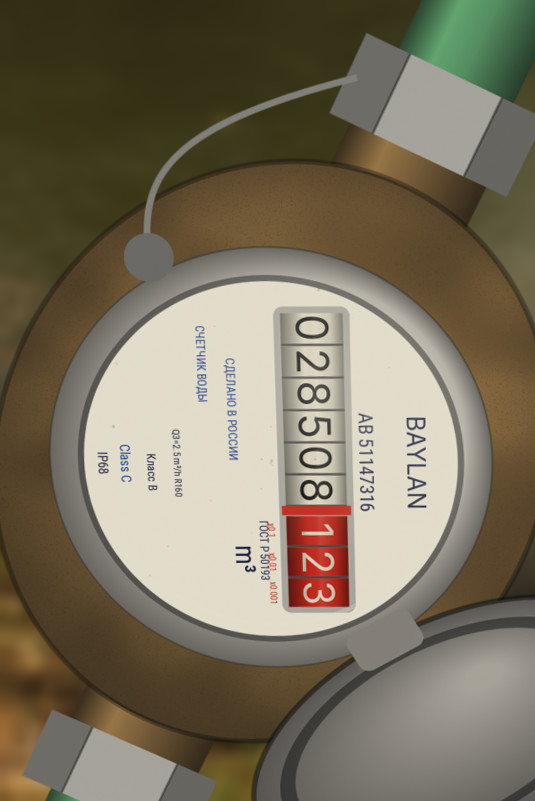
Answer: 28508.123 m³
